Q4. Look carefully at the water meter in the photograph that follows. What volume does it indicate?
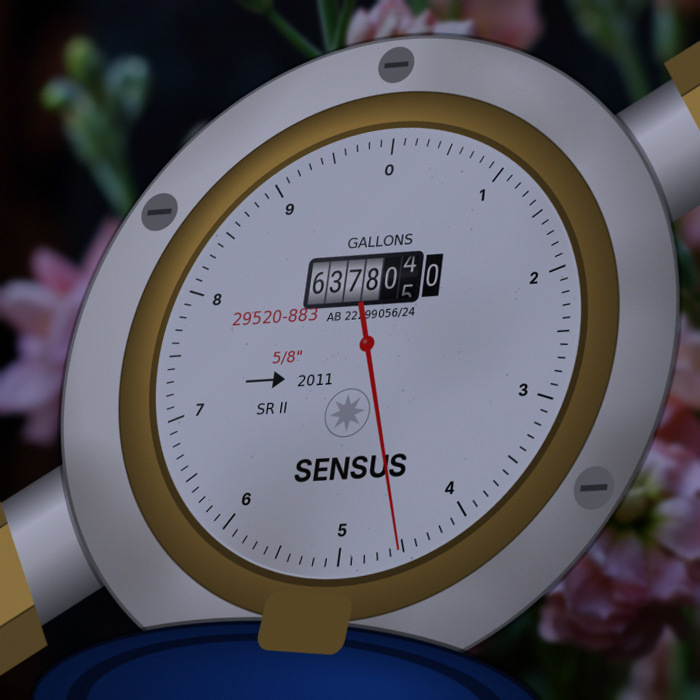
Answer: 6378044.5 gal
